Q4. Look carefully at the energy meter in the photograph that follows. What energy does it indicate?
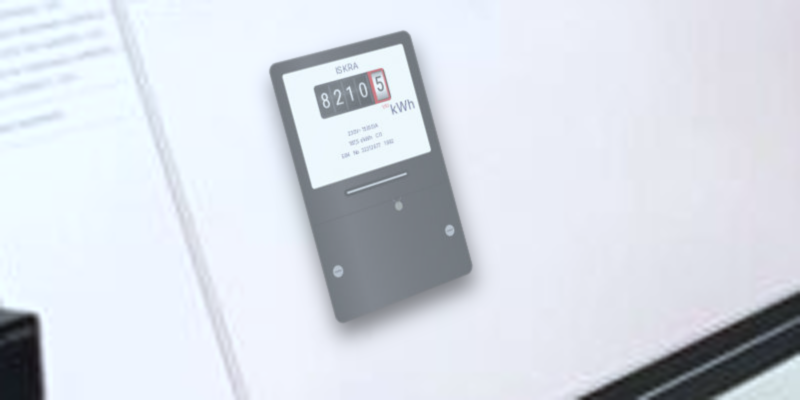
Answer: 8210.5 kWh
